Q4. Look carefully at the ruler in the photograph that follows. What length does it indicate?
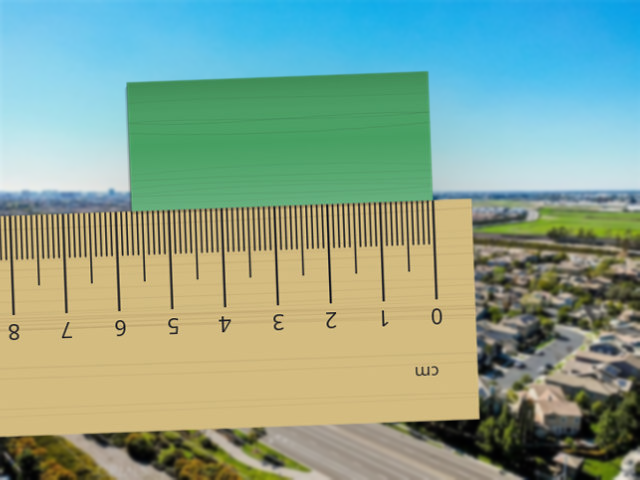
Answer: 5.7 cm
